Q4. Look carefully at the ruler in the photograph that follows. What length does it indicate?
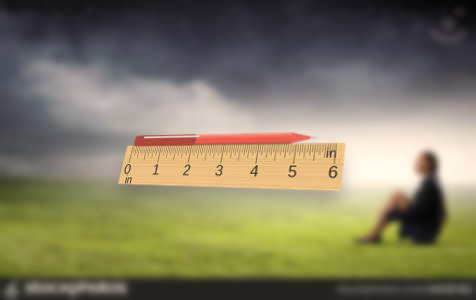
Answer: 5.5 in
